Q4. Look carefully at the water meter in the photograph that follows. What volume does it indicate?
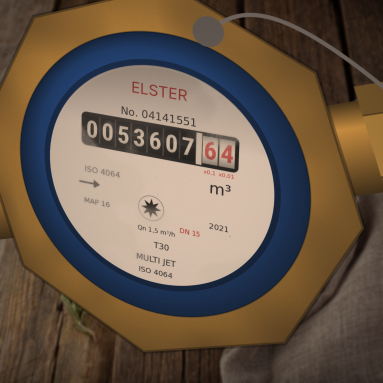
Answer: 53607.64 m³
